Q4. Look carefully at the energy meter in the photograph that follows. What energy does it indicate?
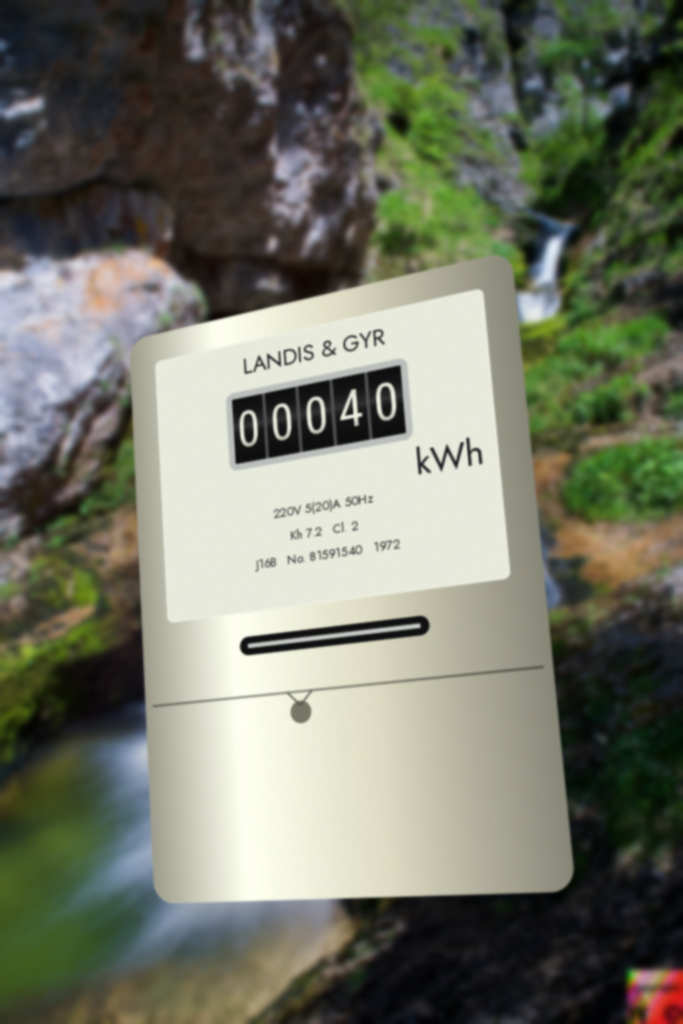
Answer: 40 kWh
